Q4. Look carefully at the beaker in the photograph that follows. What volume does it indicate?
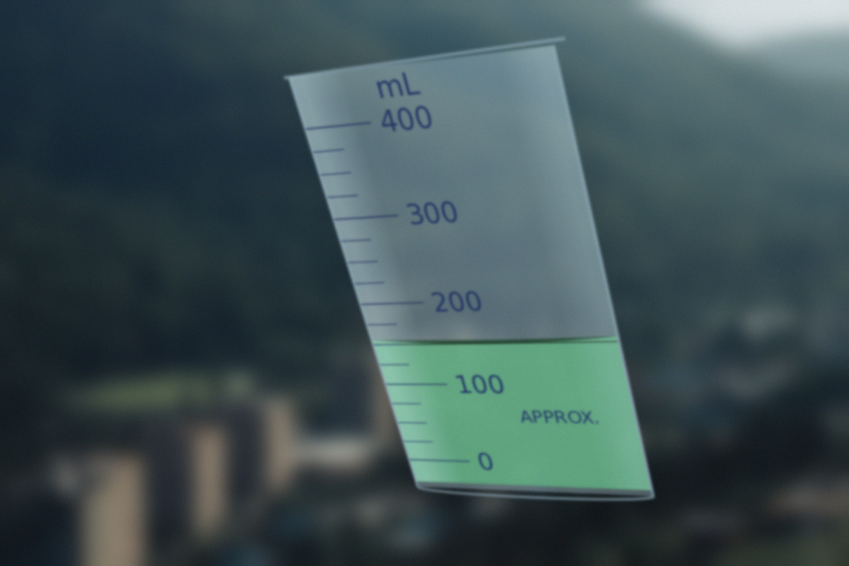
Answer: 150 mL
